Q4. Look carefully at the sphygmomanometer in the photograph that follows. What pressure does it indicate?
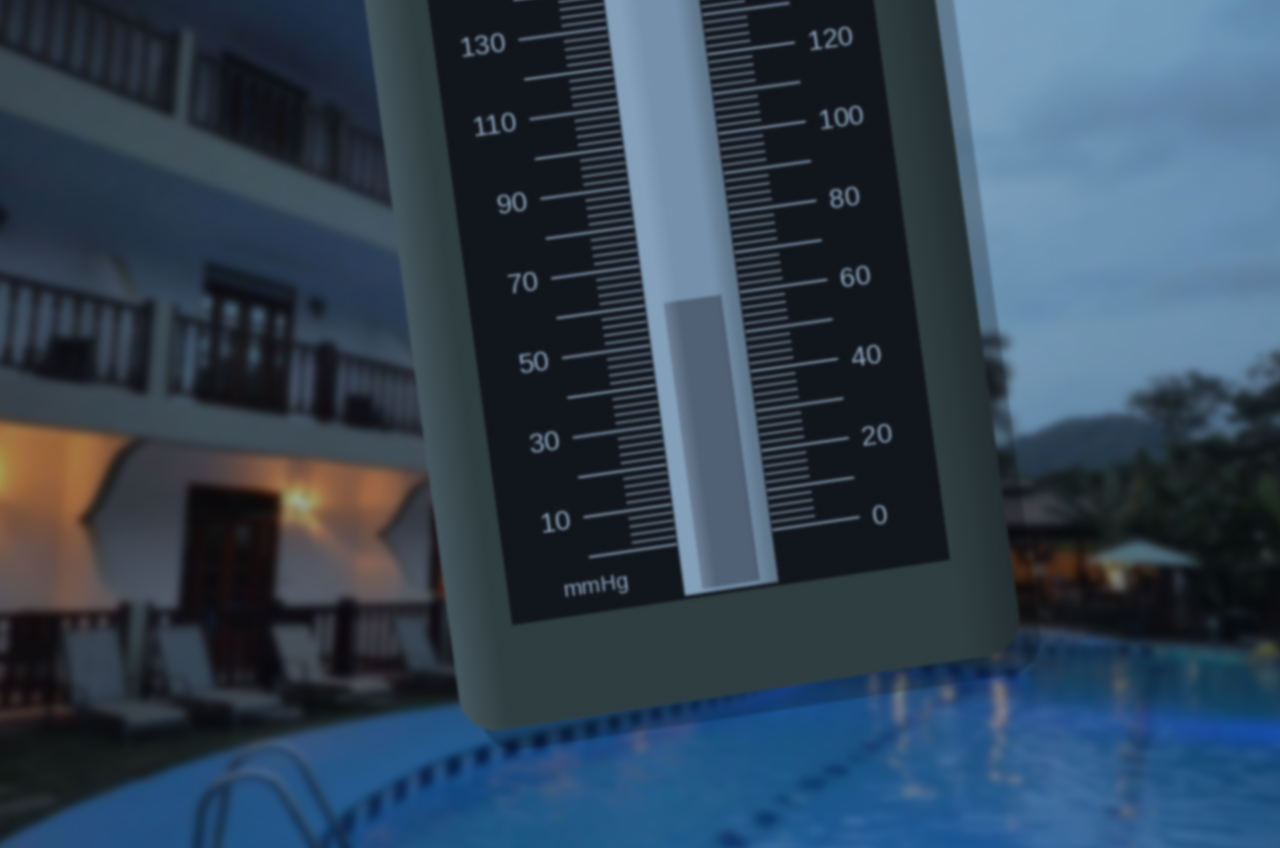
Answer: 60 mmHg
